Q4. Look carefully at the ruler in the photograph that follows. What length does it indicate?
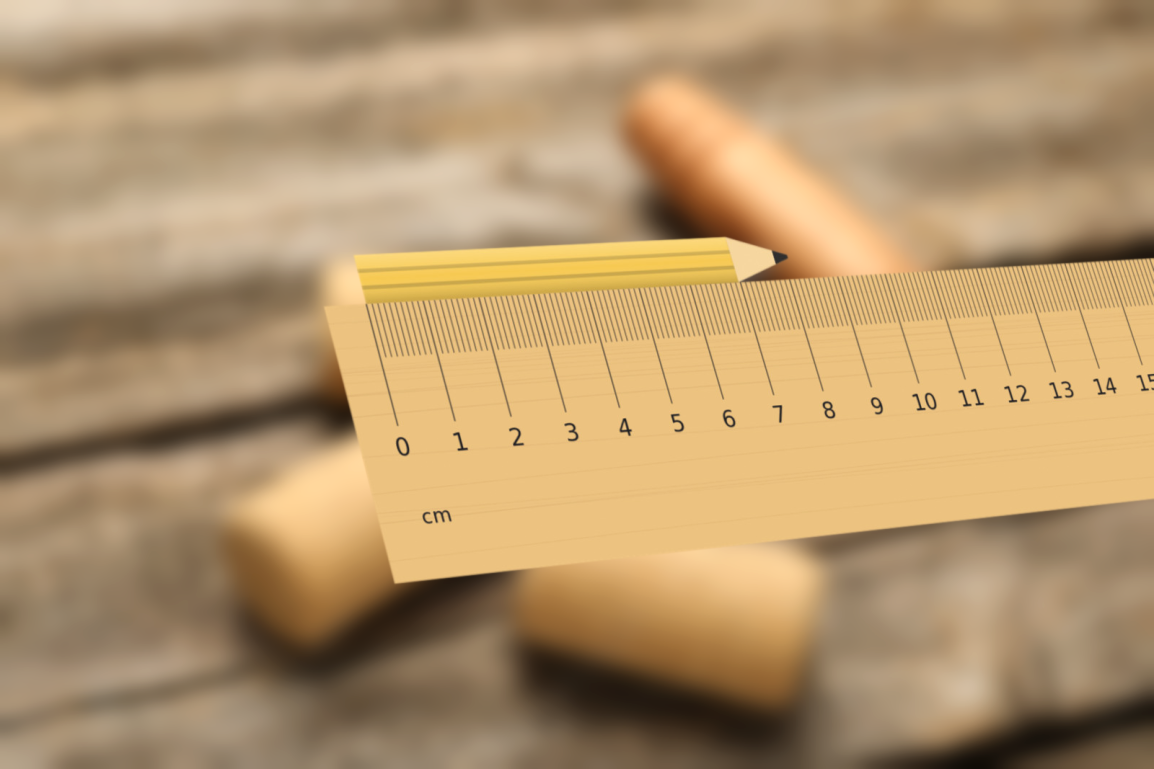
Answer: 8.1 cm
